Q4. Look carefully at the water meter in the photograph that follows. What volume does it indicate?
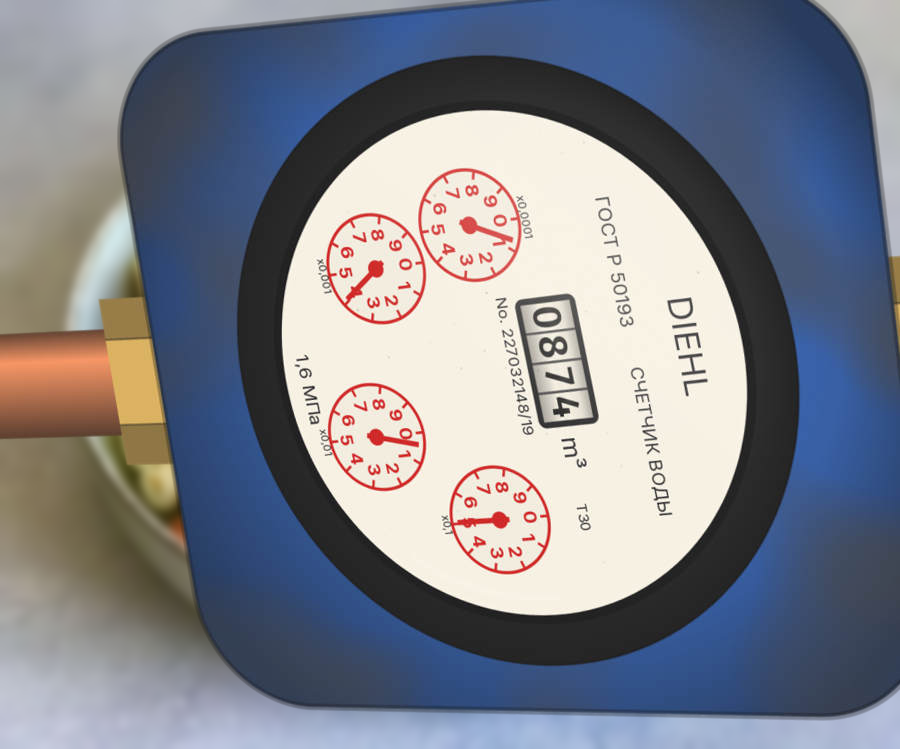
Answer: 874.5040 m³
